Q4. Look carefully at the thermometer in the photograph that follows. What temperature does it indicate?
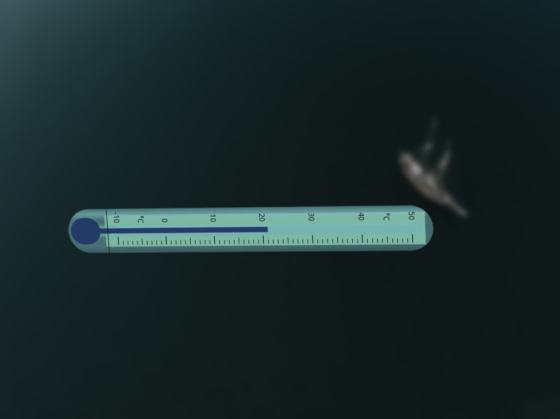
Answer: 21 °C
